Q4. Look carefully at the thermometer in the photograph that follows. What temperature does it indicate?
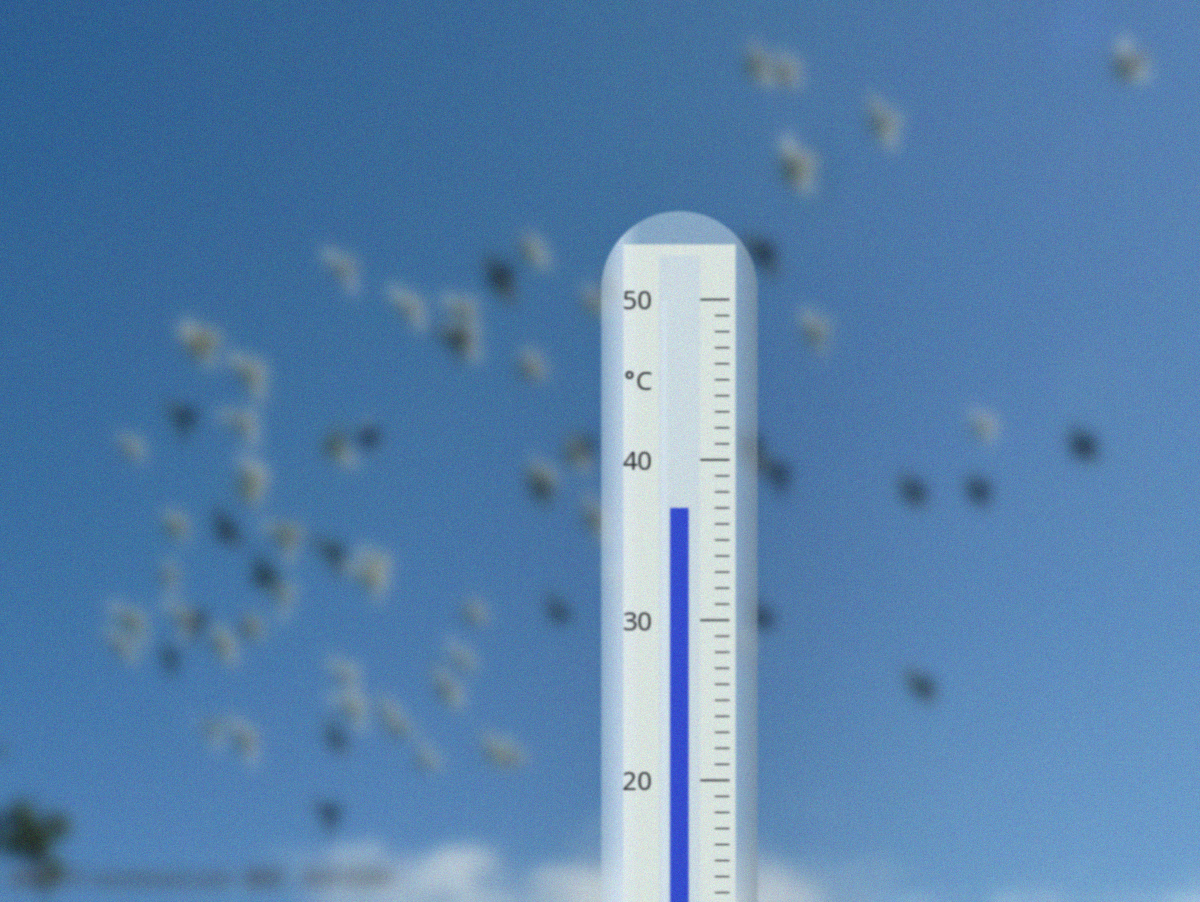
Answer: 37 °C
